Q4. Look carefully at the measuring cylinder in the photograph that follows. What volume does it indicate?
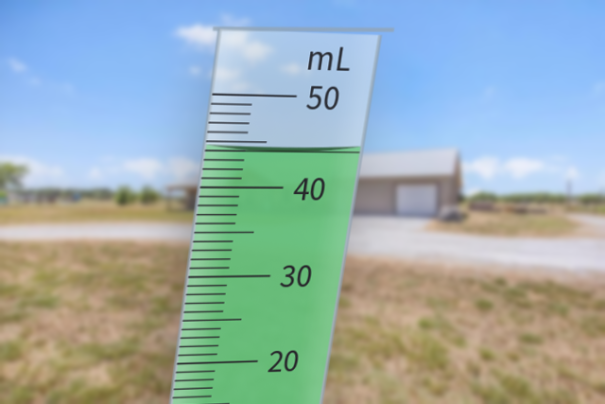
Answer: 44 mL
